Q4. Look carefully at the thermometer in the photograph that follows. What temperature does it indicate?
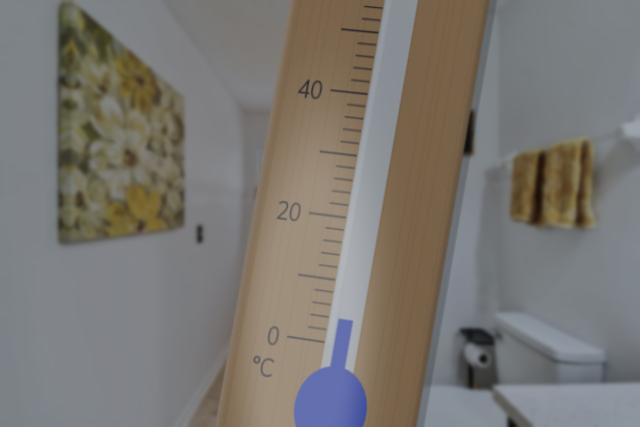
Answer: 4 °C
